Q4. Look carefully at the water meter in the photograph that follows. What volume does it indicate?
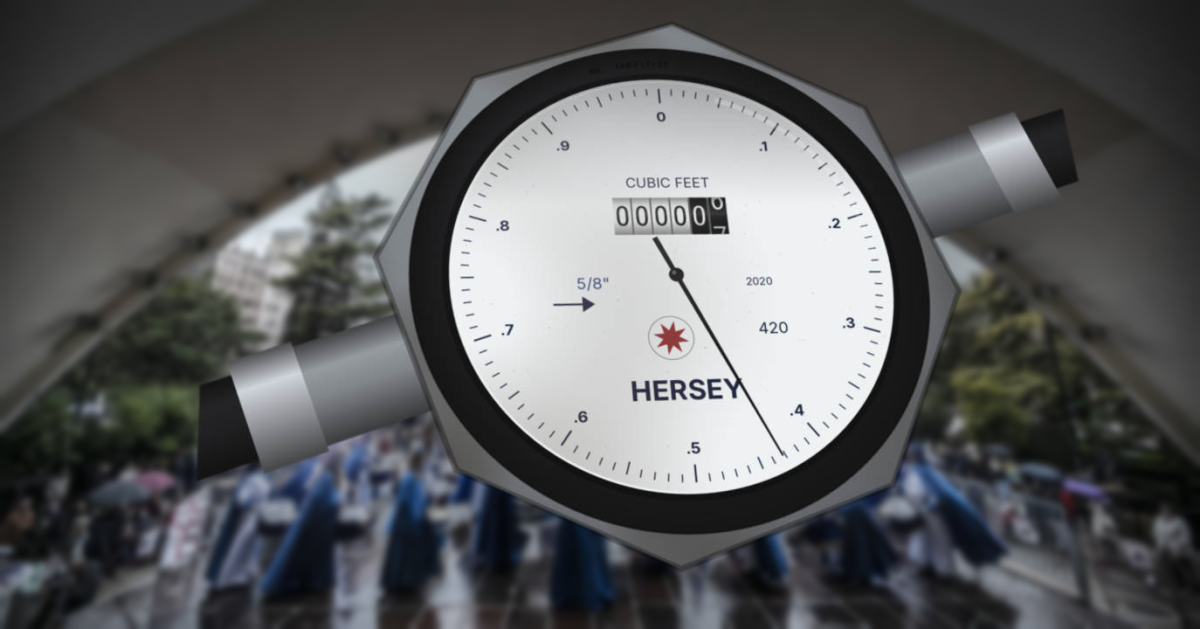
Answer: 6.43 ft³
